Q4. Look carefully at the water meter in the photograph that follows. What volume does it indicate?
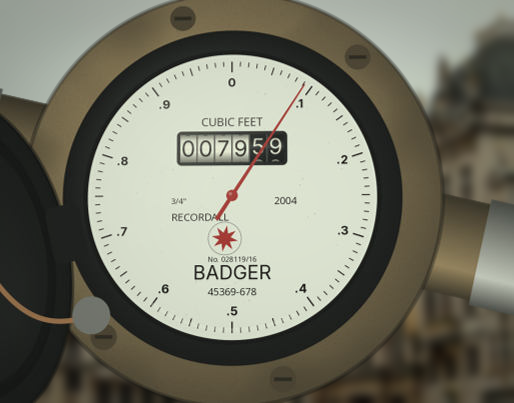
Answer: 7959.09 ft³
